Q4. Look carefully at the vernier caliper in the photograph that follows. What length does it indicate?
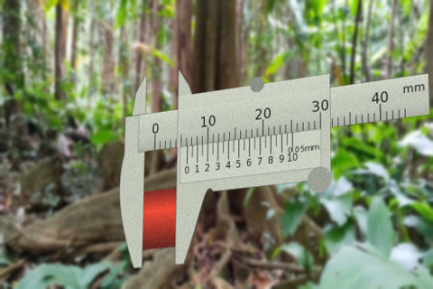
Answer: 6.2 mm
